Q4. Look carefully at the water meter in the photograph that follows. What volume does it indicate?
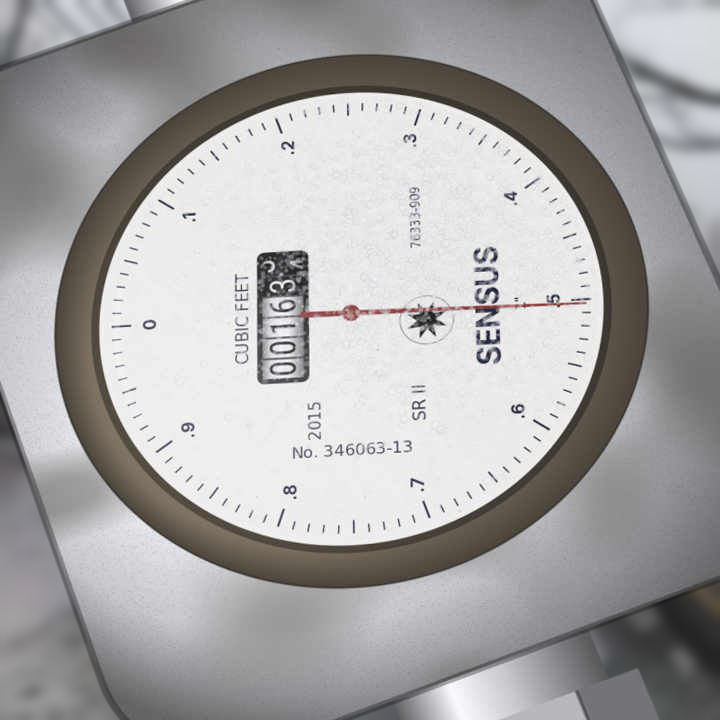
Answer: 1633.50 ft³
